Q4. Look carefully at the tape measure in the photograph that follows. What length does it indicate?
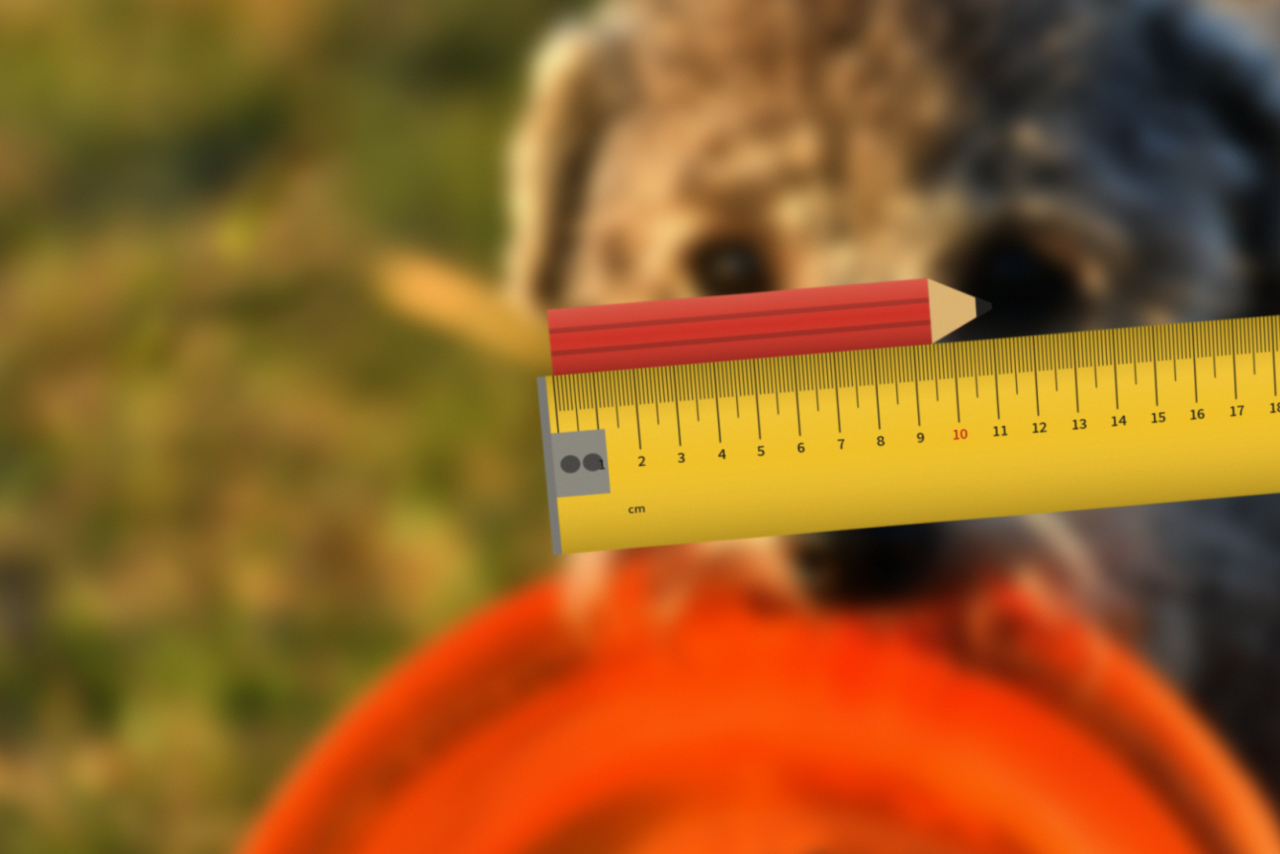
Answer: 11 cm
